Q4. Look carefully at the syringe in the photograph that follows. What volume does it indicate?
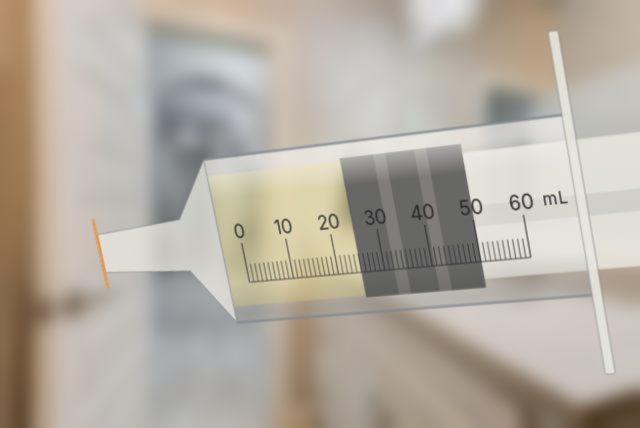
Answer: 25 mL
